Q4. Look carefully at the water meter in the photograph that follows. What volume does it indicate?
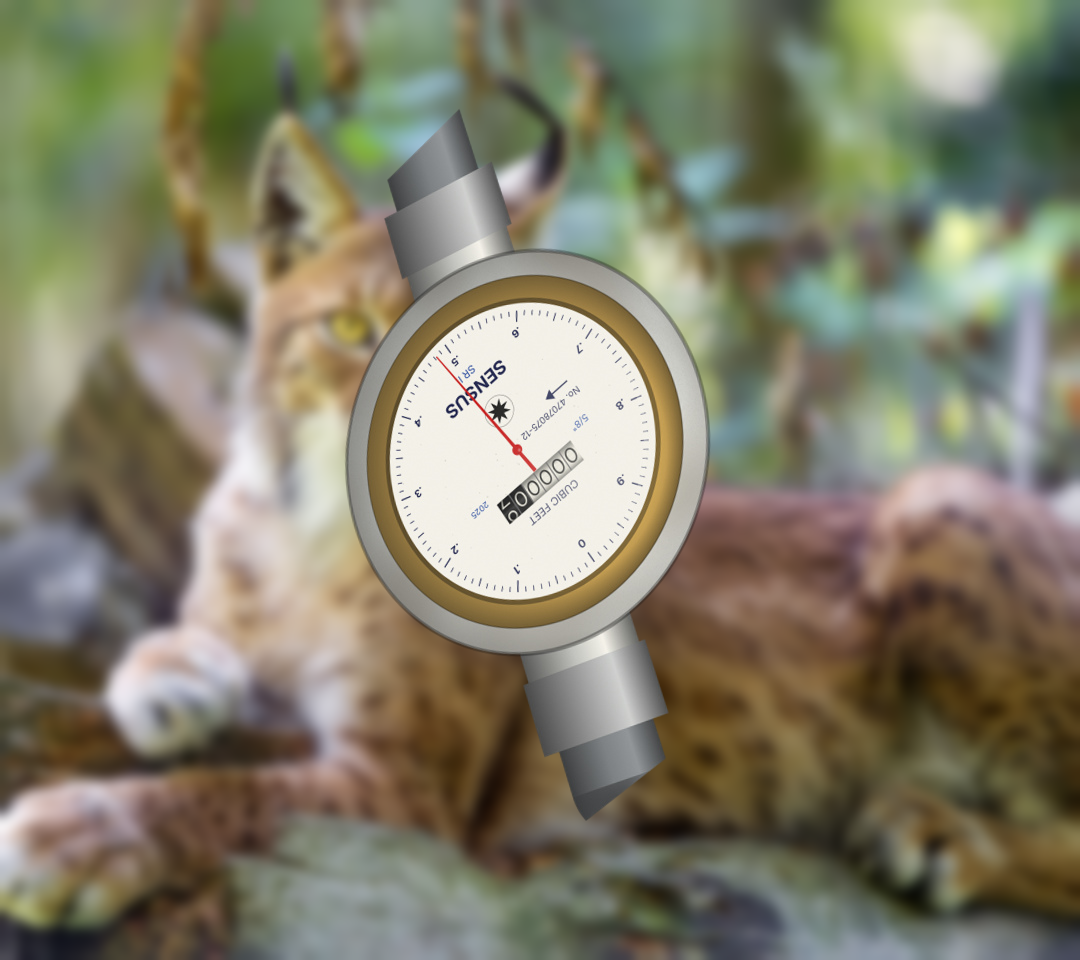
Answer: 6.48 ft³
